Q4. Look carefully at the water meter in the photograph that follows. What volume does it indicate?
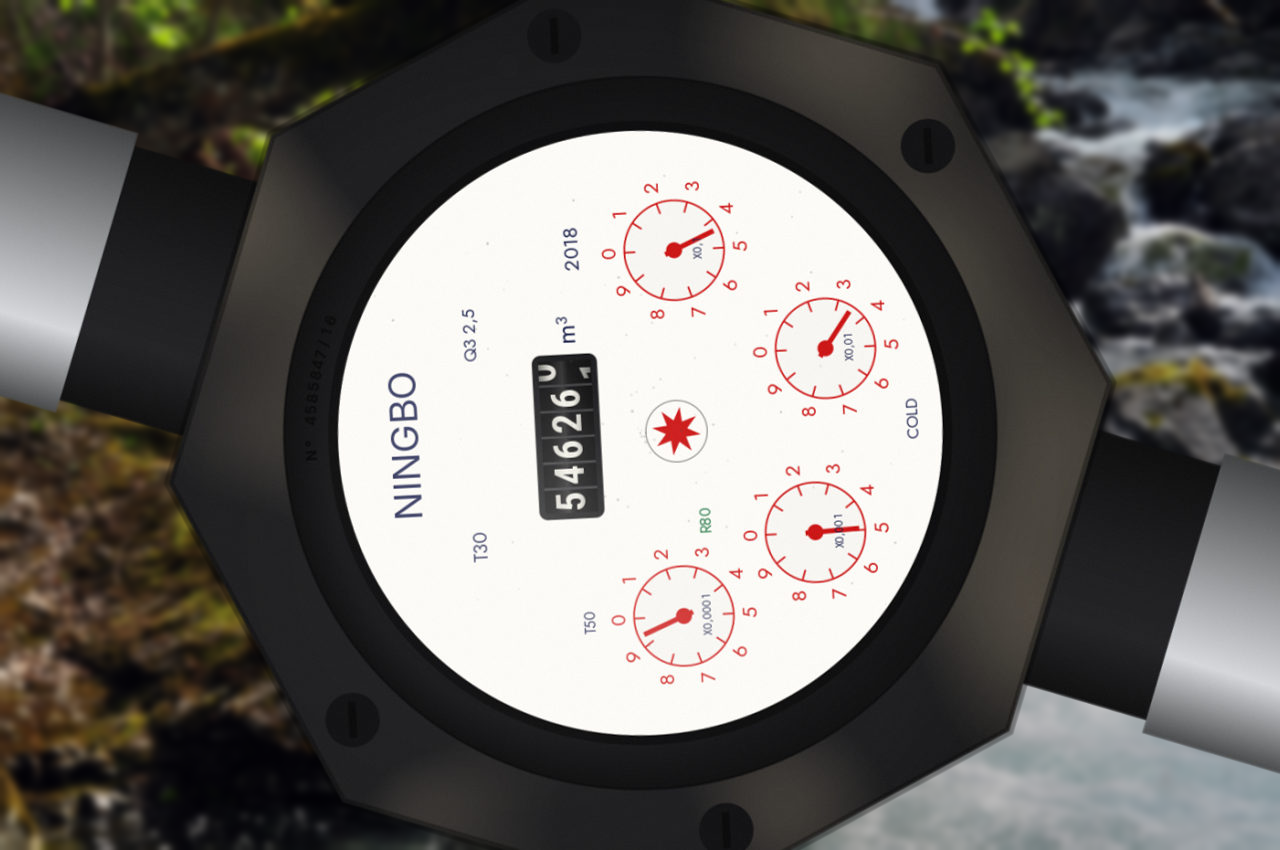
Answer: 546260.4349 m³
